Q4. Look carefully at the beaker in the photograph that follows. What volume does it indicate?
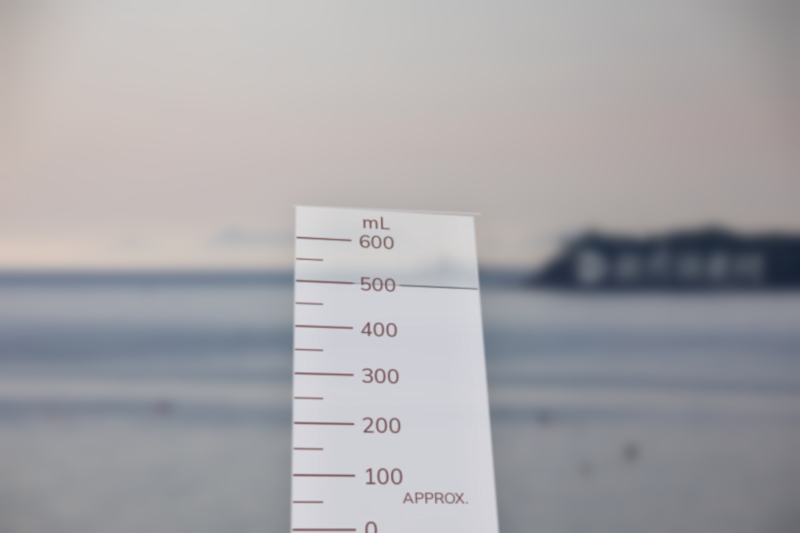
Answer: 500 mL
